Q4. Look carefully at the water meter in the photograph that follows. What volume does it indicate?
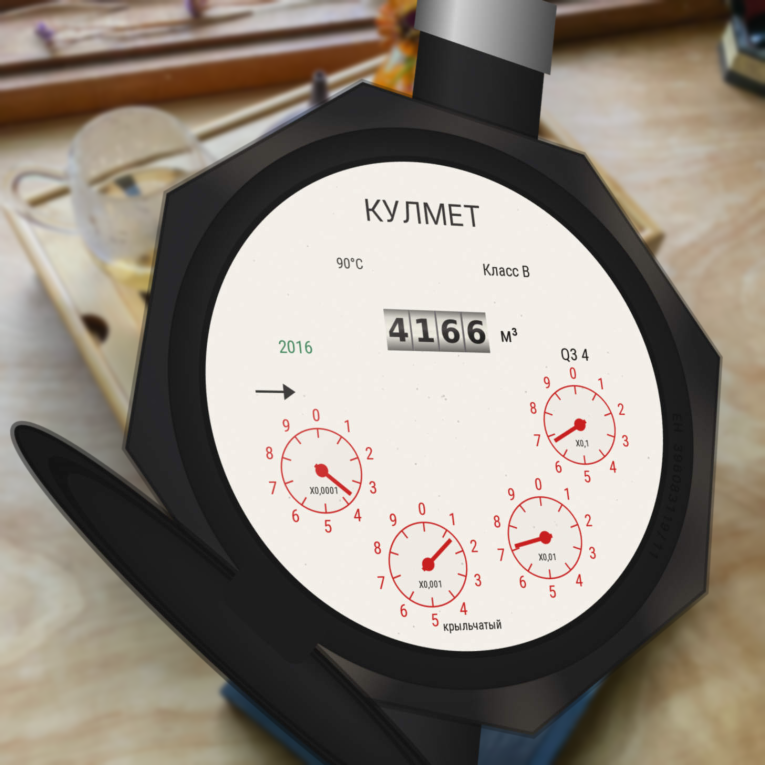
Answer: 4166.6713 m³
